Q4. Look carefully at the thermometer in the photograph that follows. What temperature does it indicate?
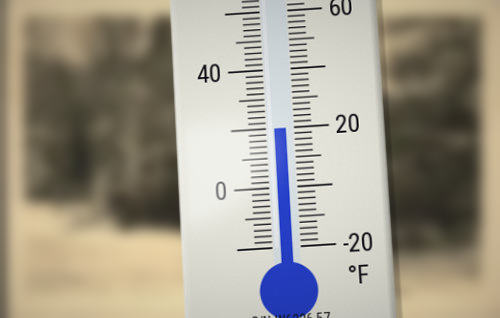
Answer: 20 °F
